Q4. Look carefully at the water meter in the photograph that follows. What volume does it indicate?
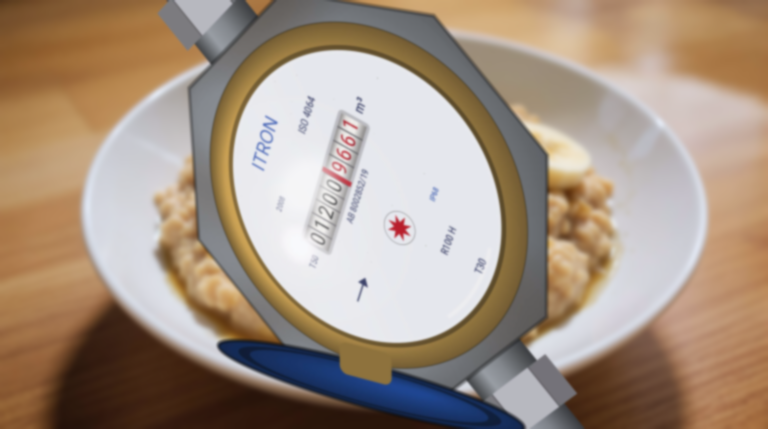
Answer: 1200.9661 m³
